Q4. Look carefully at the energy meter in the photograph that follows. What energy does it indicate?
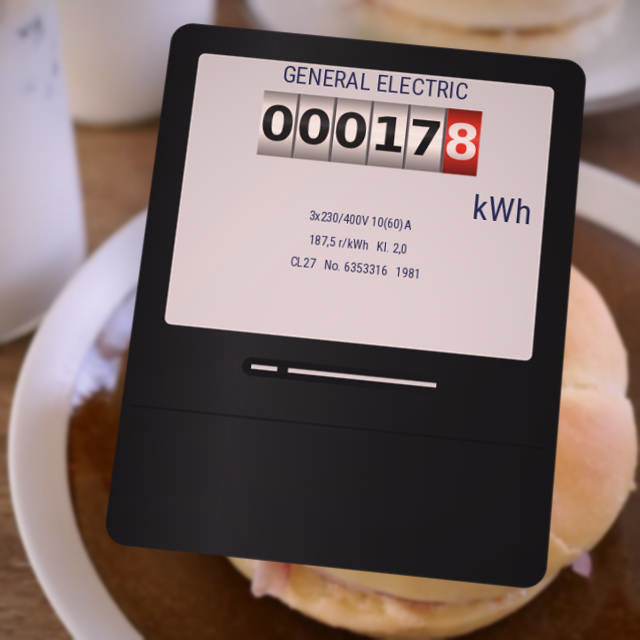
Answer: 17.8 kWh
